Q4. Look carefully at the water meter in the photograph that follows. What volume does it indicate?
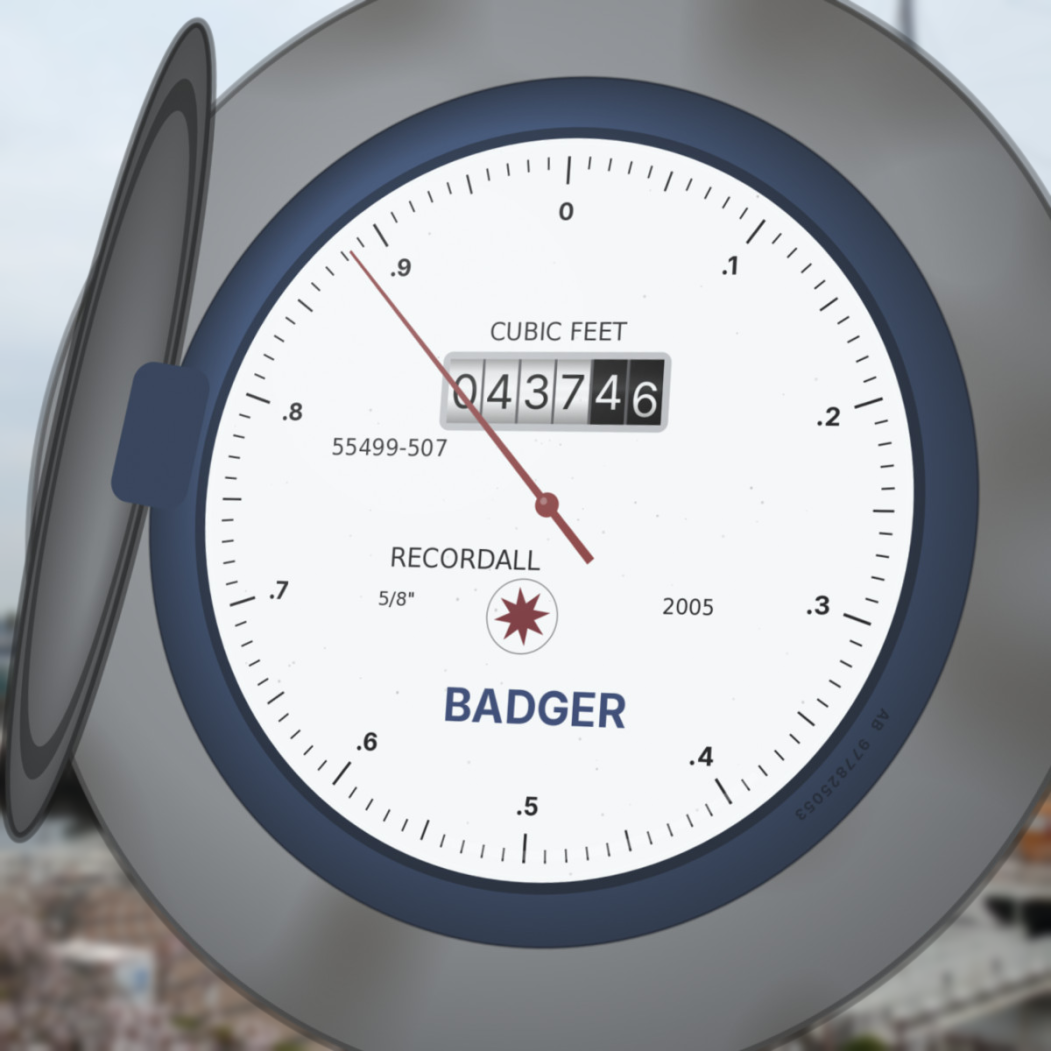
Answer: 43745.88 ft³
